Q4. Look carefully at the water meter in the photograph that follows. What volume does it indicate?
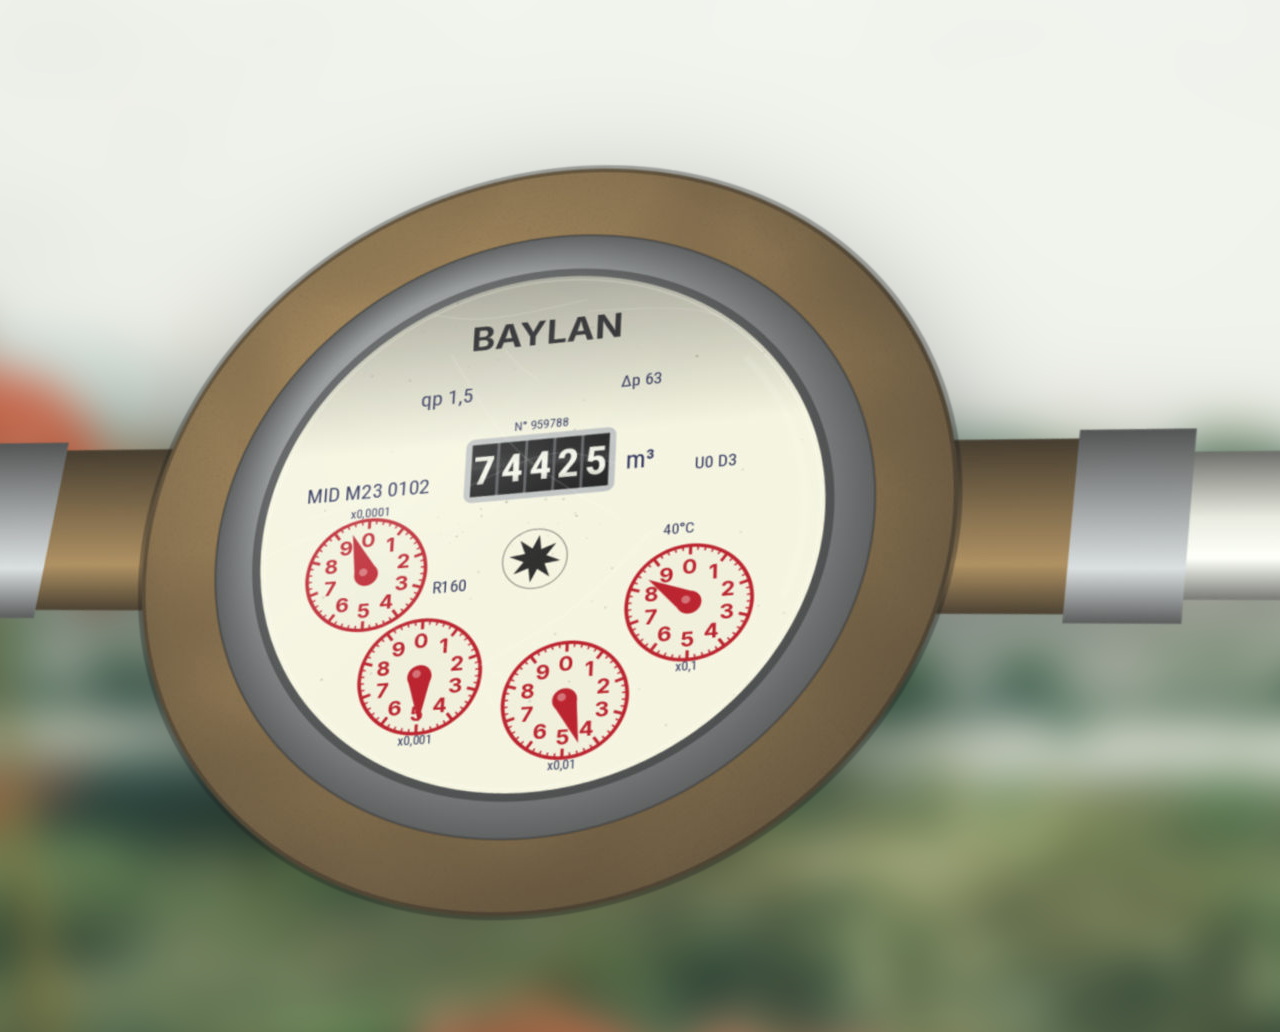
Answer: 74425.8449 m³
